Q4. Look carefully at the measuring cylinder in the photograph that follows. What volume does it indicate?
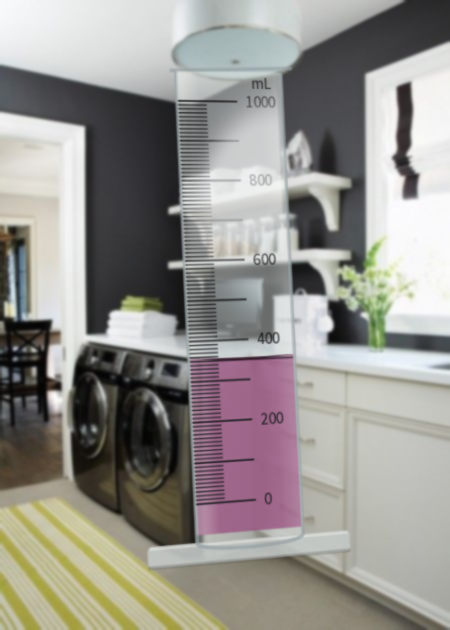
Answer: 350 mL
